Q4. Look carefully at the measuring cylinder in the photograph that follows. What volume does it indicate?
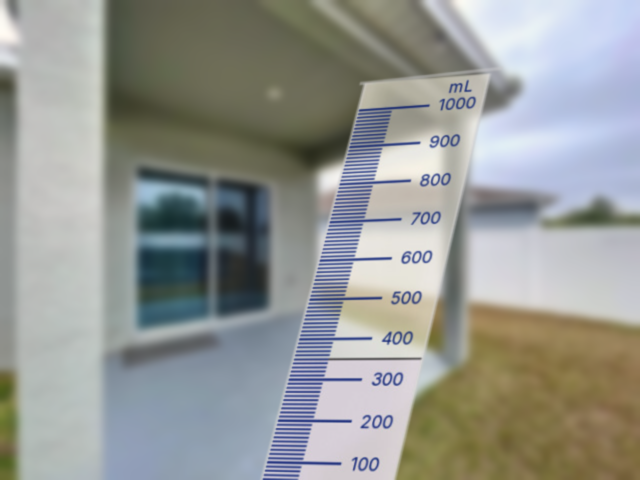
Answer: 350 mL
